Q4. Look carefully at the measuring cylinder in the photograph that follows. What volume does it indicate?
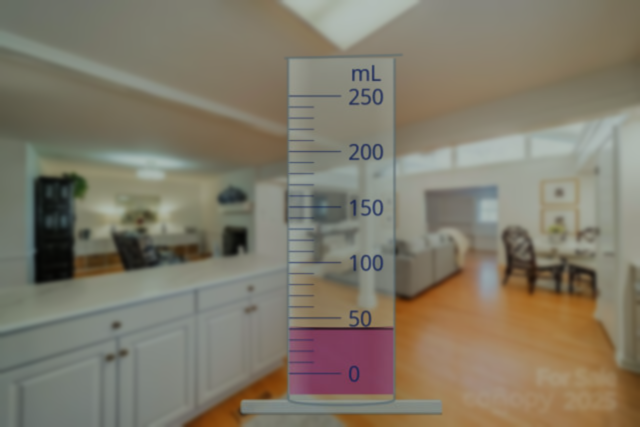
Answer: 40 mL
